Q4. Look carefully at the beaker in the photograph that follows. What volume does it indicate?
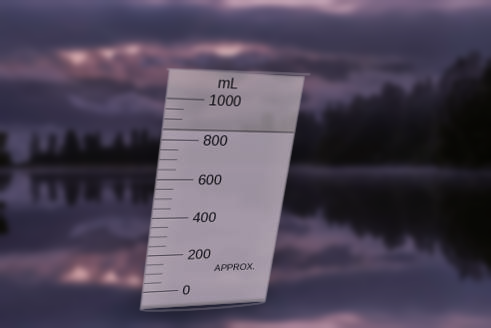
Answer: 850 mL
